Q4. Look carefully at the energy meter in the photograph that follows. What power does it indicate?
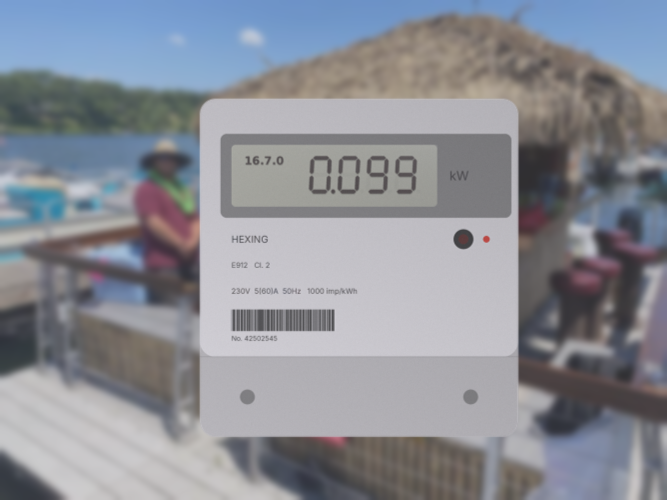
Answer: 0.099 kW
